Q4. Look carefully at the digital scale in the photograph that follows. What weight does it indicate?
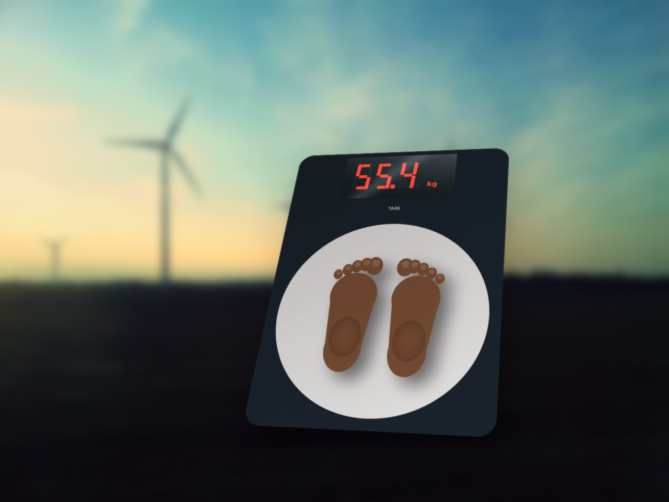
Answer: 55.4 kg
